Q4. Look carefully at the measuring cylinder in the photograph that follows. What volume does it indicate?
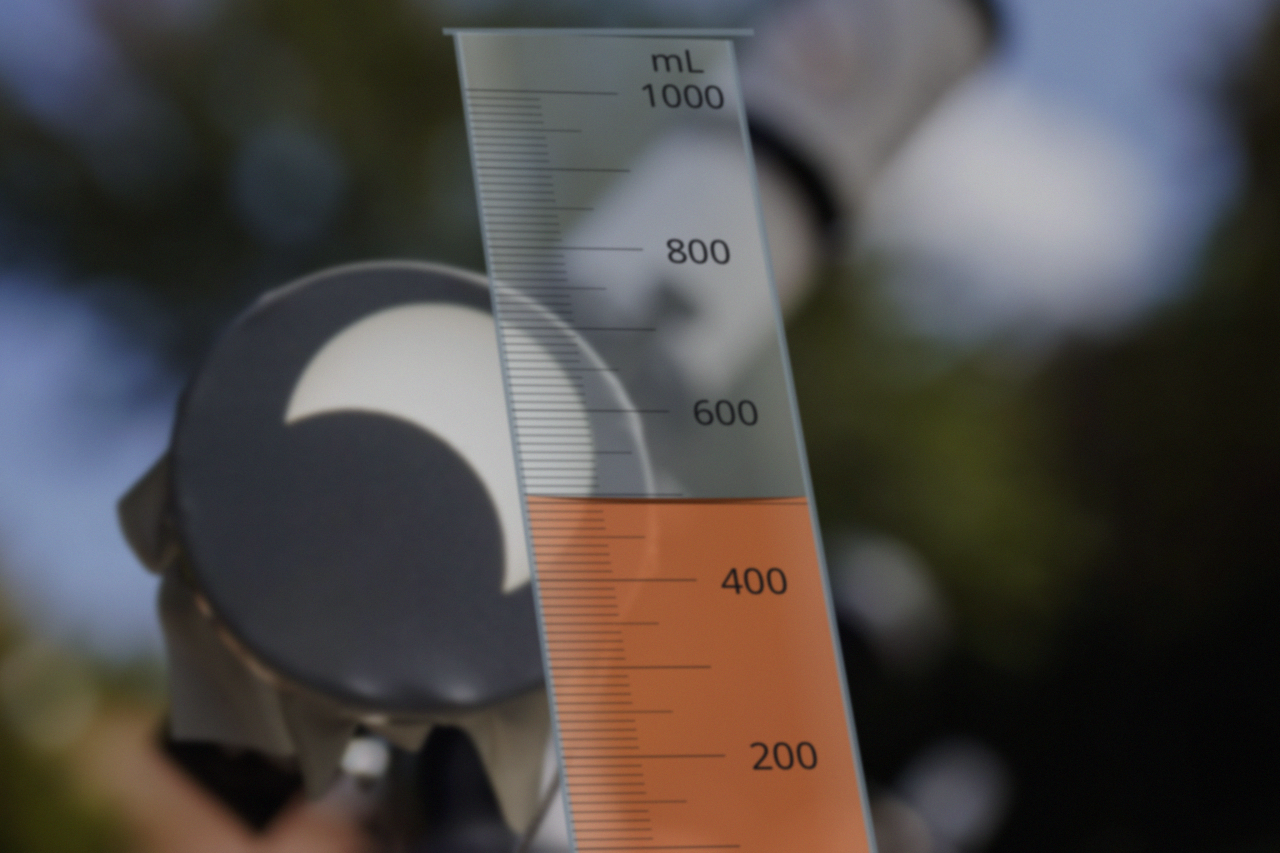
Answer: 490 mL
